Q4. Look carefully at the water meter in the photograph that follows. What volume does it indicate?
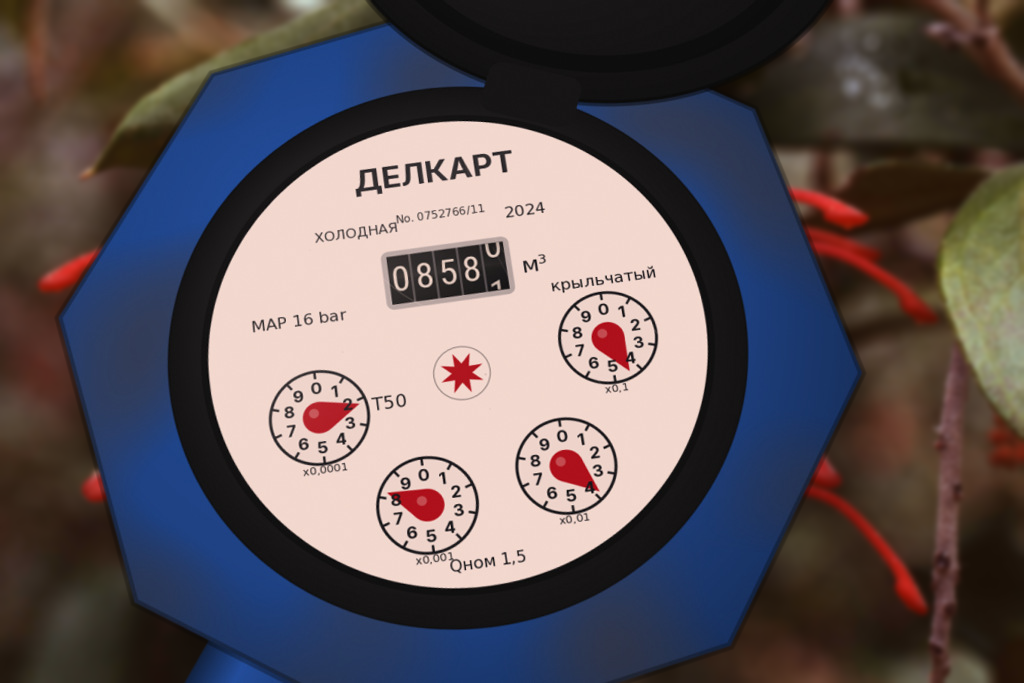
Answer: 8580.4382 m³
